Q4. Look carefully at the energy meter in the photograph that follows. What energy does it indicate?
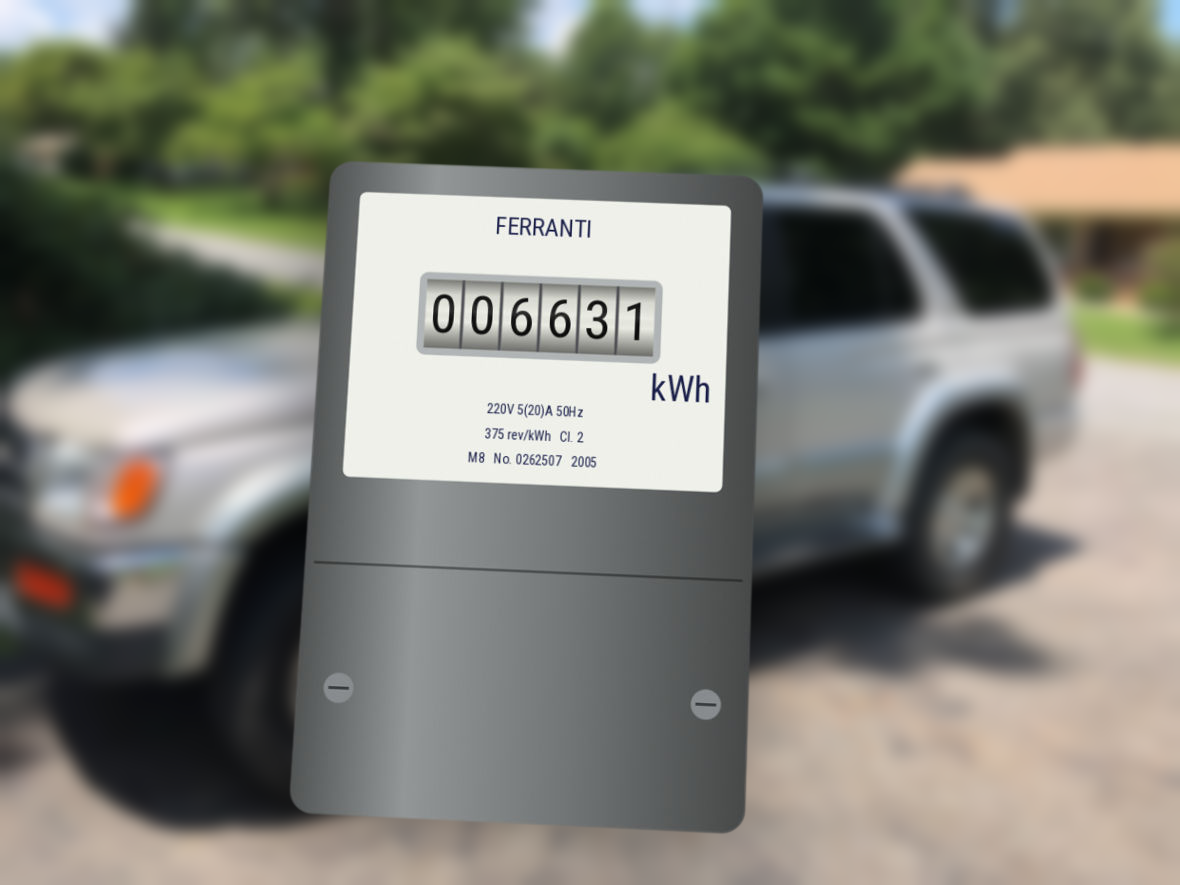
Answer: 6631 kWh
